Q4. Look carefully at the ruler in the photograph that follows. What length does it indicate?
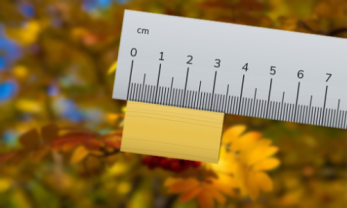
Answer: 3.5 cm
